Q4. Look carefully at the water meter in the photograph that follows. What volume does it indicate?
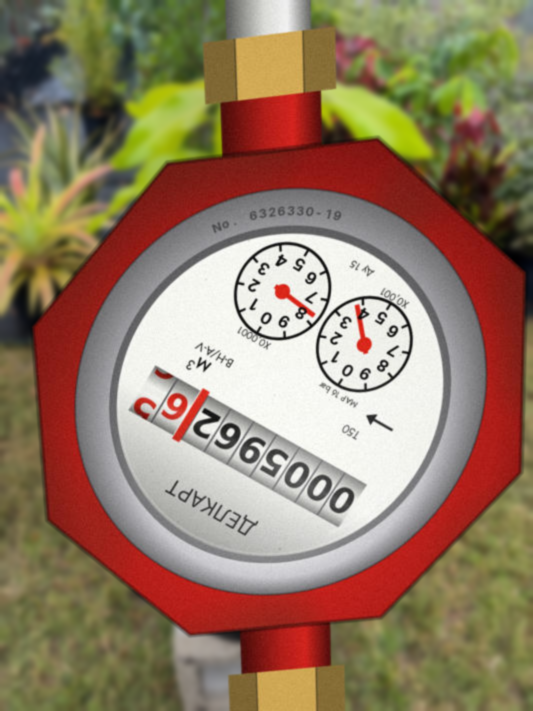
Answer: 5962.6537 m³
